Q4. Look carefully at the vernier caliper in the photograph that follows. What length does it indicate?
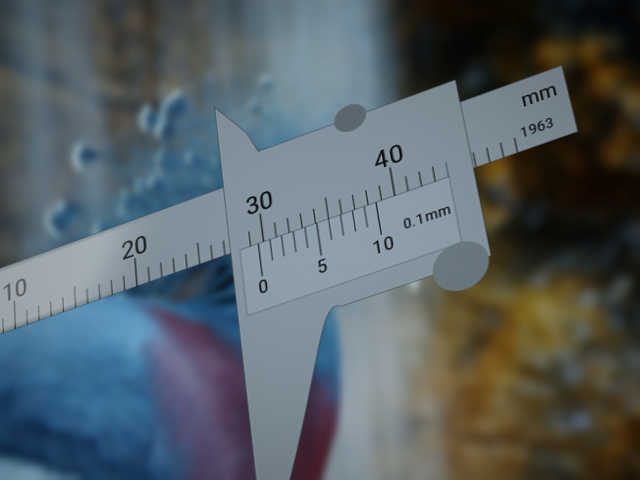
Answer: 29.6 mm
